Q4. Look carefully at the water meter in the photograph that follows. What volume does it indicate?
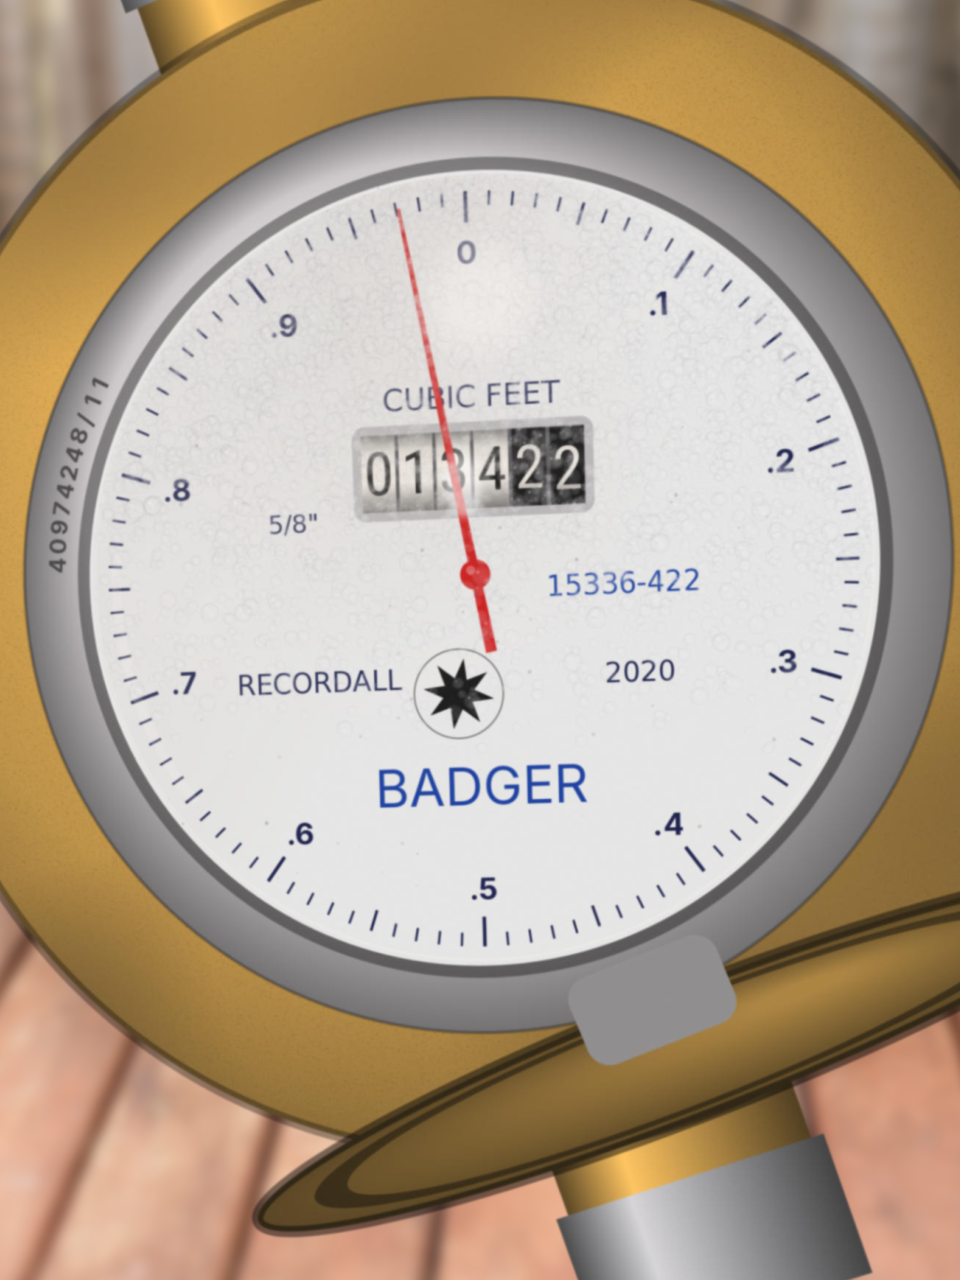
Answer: 13421.97 ft³
